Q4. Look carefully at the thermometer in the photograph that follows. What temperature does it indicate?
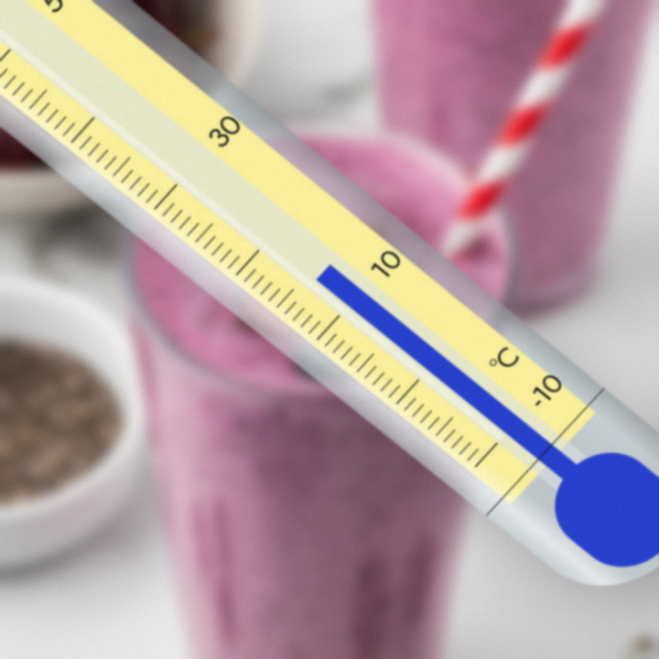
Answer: 14 °C
